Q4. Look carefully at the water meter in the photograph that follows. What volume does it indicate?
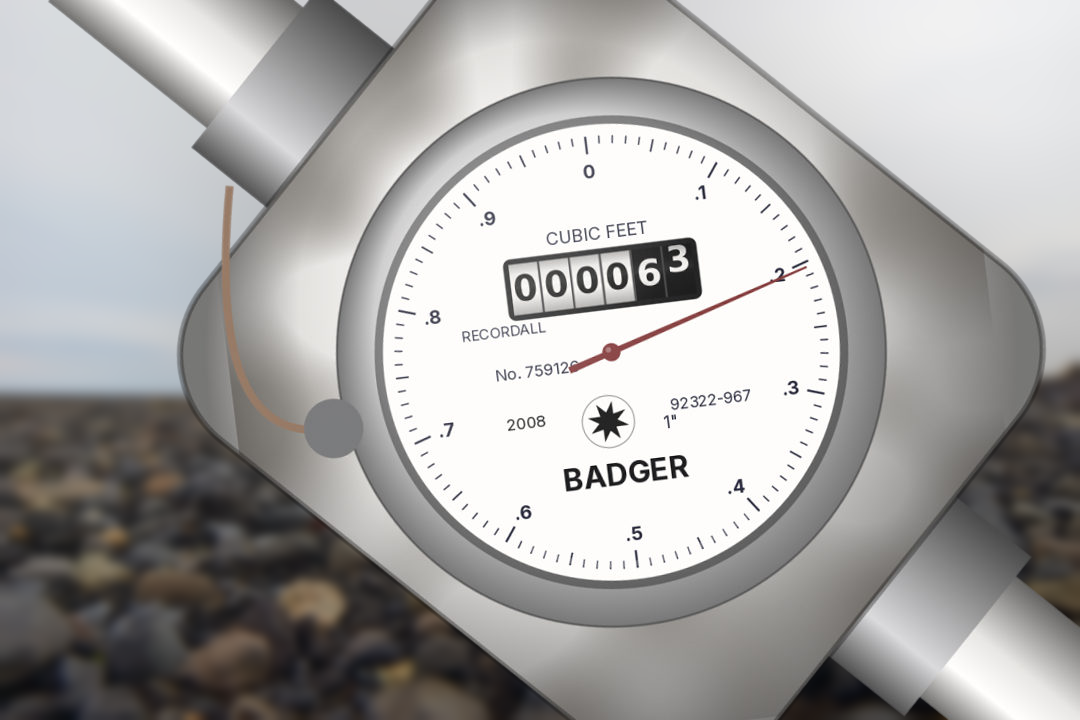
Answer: 63.20 ft³
